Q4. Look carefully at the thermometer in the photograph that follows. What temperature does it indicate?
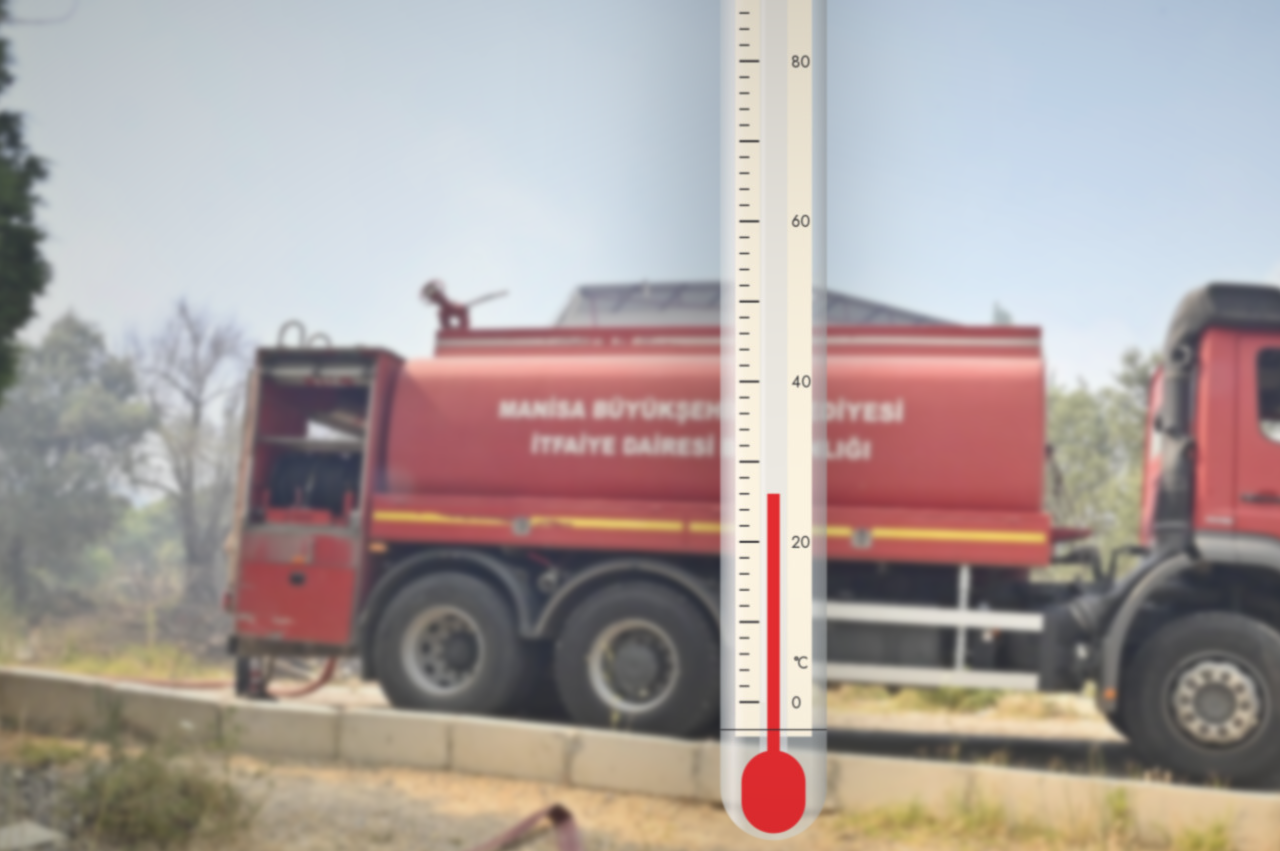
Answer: 26 °C
